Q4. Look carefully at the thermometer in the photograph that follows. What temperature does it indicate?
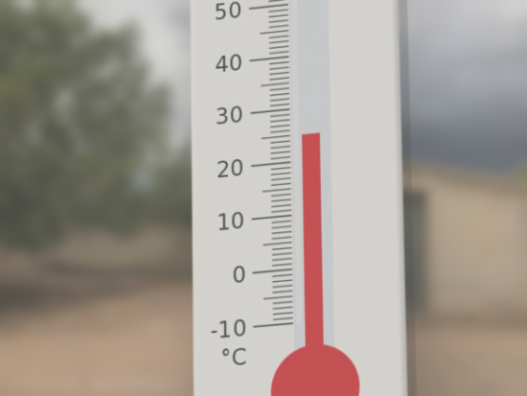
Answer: 25 °C
